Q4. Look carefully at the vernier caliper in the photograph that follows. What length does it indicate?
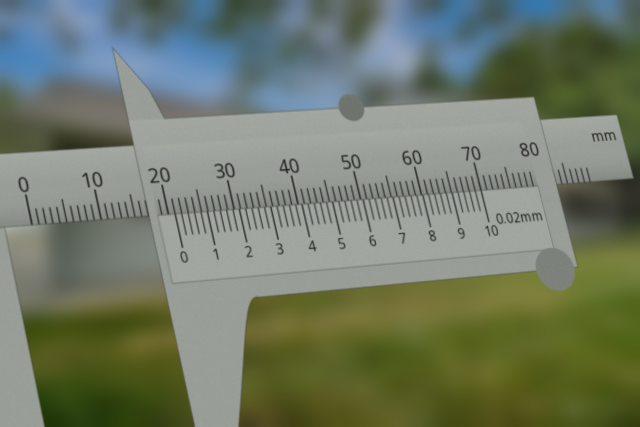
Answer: 21.0 mm
